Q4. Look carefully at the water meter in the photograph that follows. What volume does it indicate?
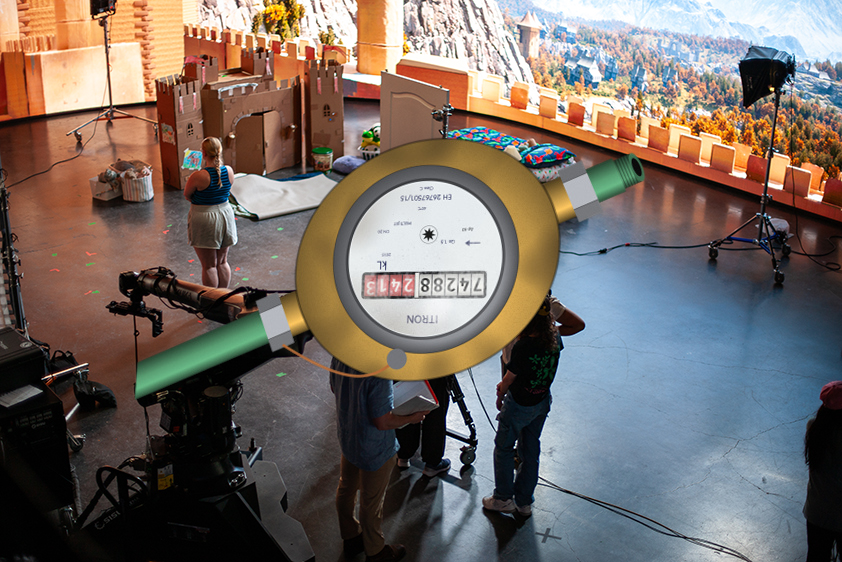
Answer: 74288.2413 kL
